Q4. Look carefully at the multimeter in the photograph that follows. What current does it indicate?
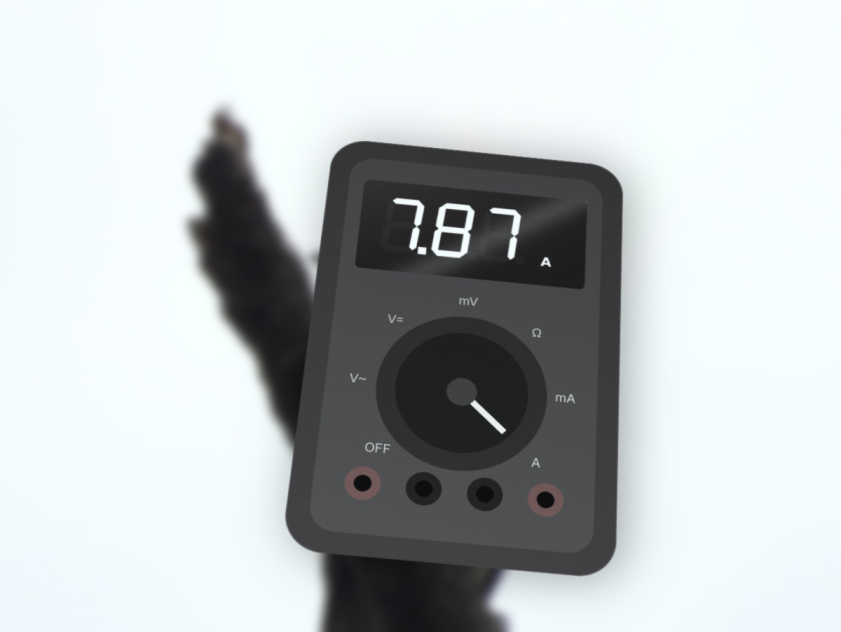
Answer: 7.87 A
